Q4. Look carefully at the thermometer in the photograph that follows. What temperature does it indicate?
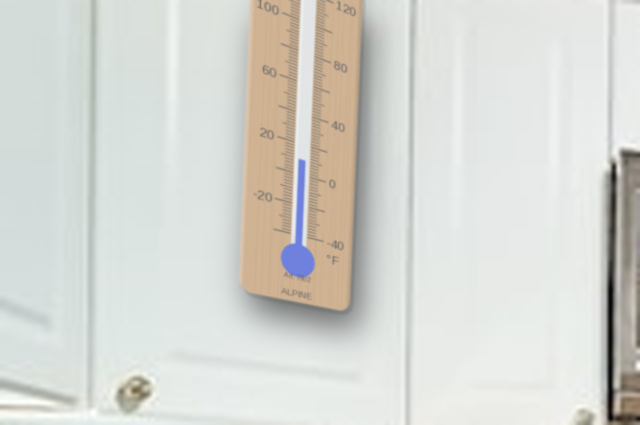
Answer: 10 °F
